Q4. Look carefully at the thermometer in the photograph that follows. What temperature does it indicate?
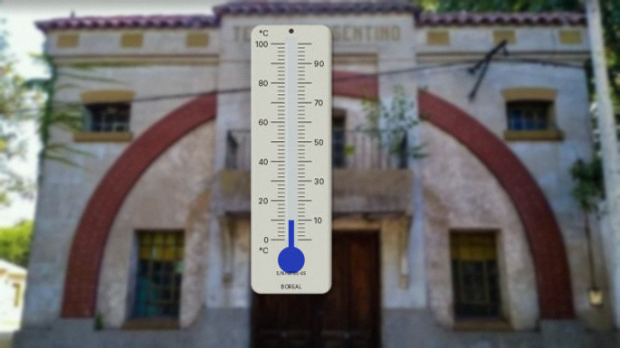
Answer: 10 °C
